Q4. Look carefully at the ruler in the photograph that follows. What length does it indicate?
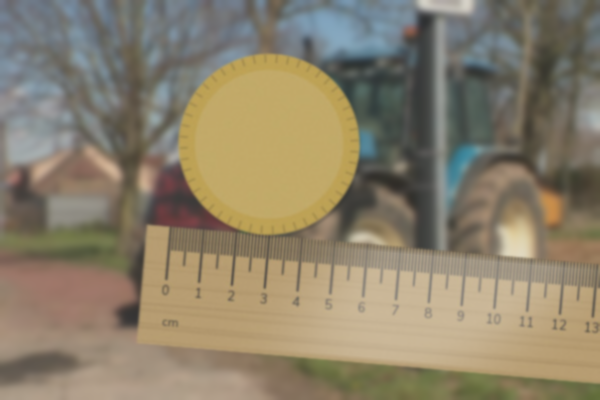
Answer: 5.5 cm
